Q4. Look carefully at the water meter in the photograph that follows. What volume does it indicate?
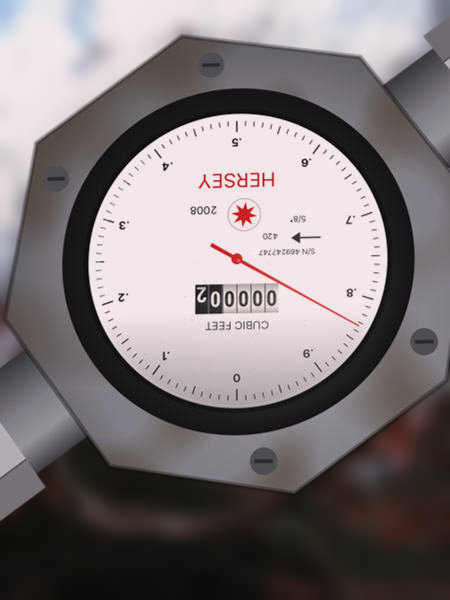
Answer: 1.83 ft³
